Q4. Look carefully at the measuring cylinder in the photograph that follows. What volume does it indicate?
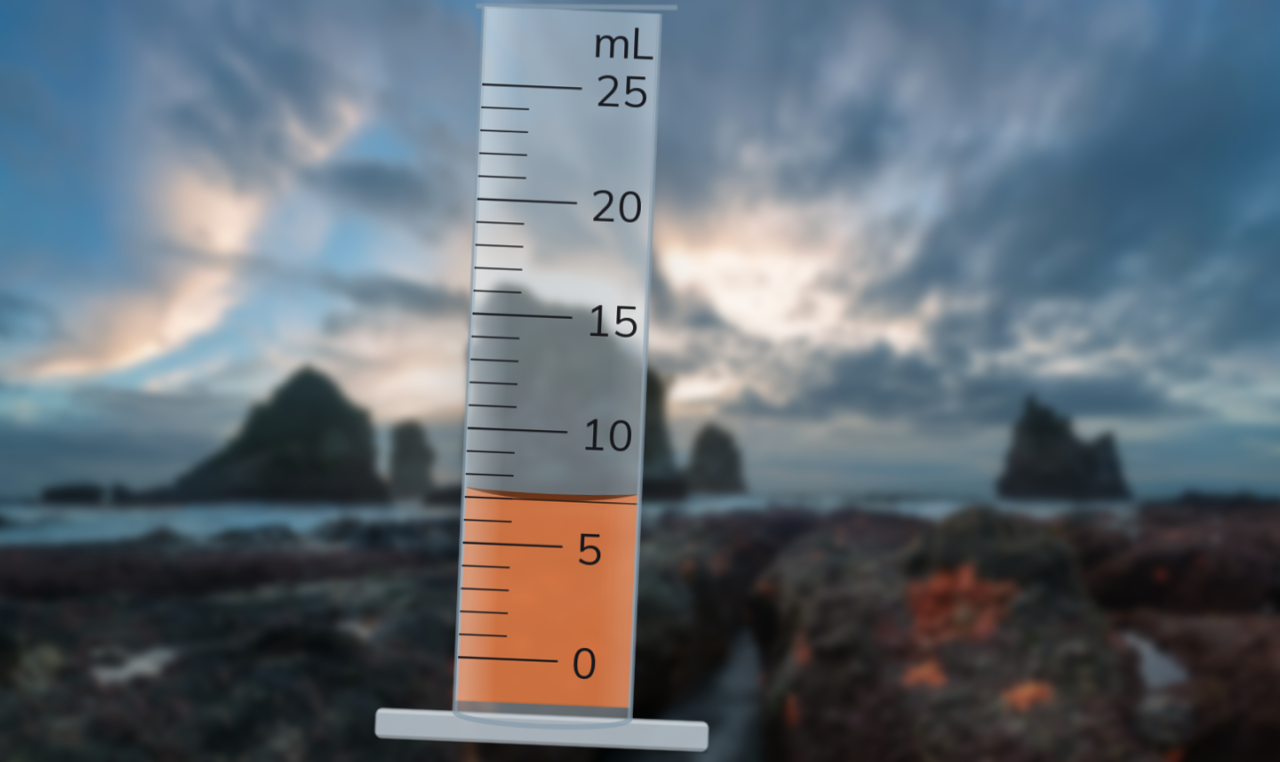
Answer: 7 mL
